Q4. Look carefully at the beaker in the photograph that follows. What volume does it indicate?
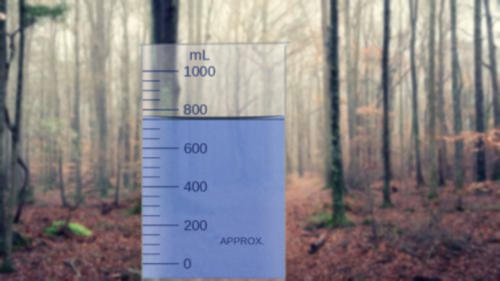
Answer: 750 mL
